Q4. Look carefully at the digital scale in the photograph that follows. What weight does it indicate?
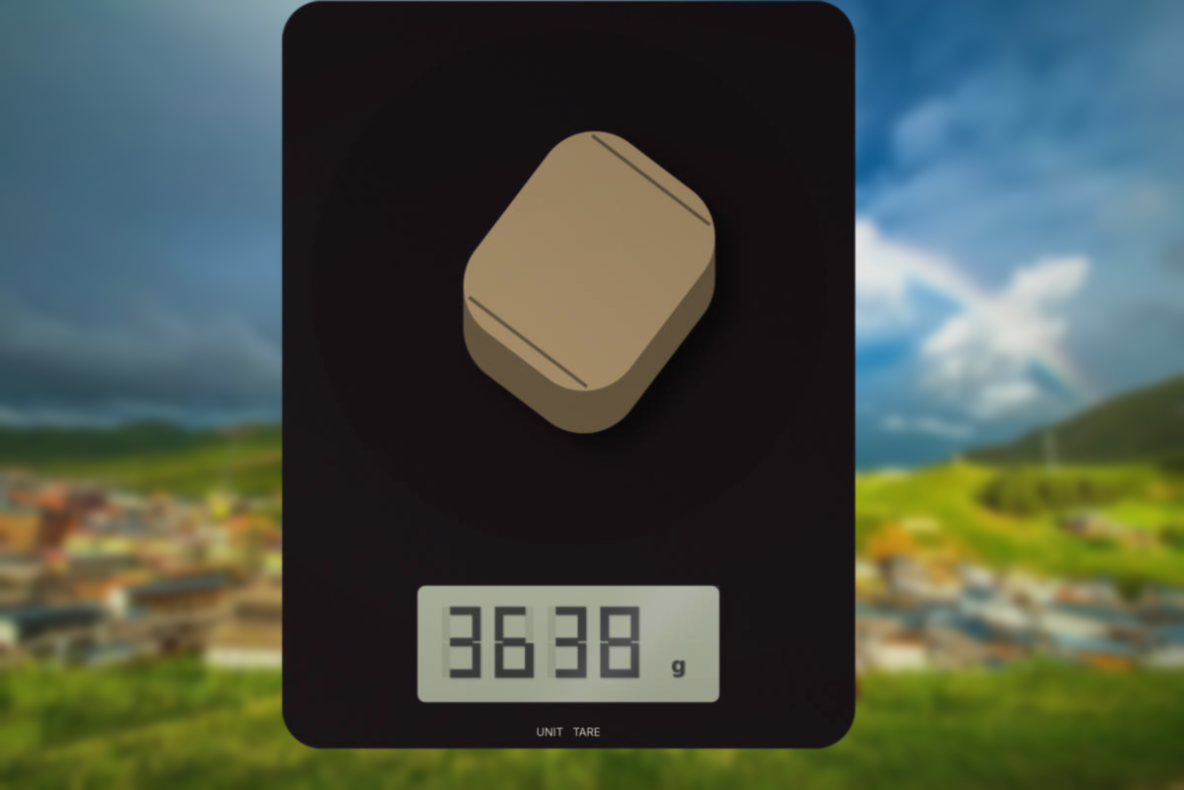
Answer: 3638 g
